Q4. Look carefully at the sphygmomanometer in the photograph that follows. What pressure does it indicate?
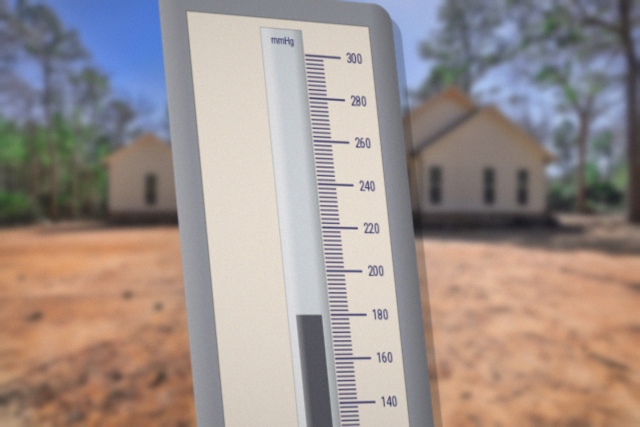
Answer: 180 mmHg
